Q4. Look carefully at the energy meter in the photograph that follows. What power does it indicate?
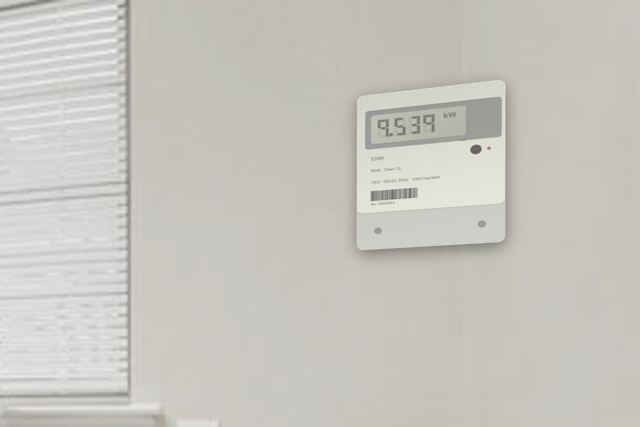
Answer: 9.539 kW
